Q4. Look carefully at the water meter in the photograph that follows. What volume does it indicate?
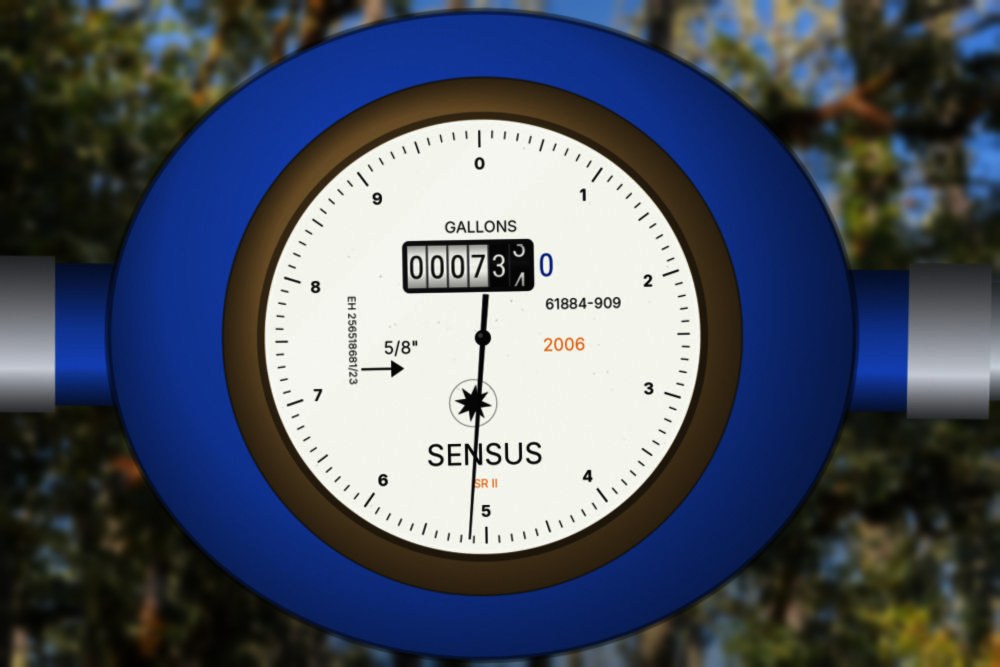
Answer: 7335.1 gal
